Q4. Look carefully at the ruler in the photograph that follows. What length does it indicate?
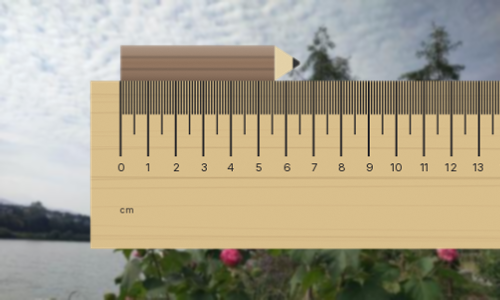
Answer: 6.5 cm
